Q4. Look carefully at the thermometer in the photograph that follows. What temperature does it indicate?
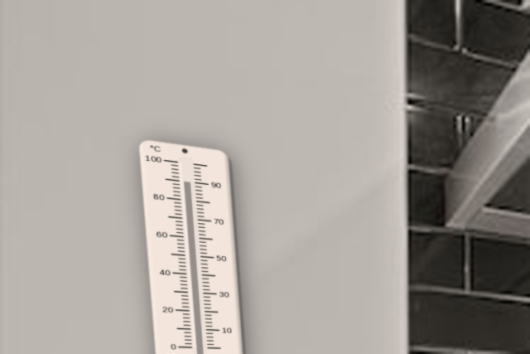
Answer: 90 °C
